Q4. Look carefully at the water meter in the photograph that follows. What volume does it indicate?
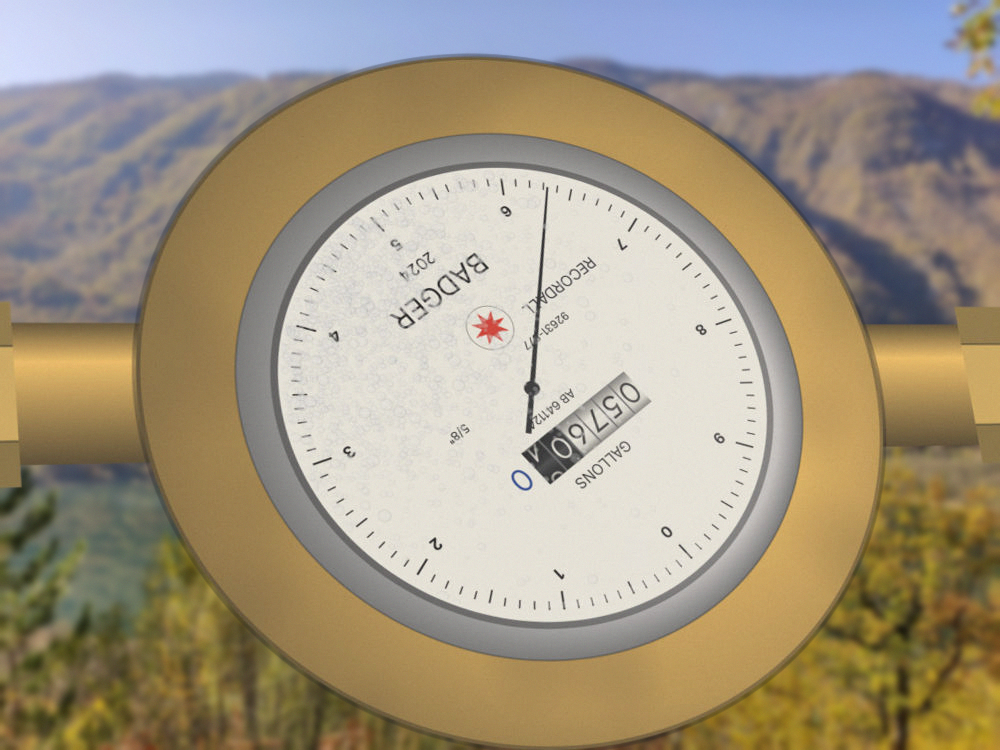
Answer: 576036.3 gal
